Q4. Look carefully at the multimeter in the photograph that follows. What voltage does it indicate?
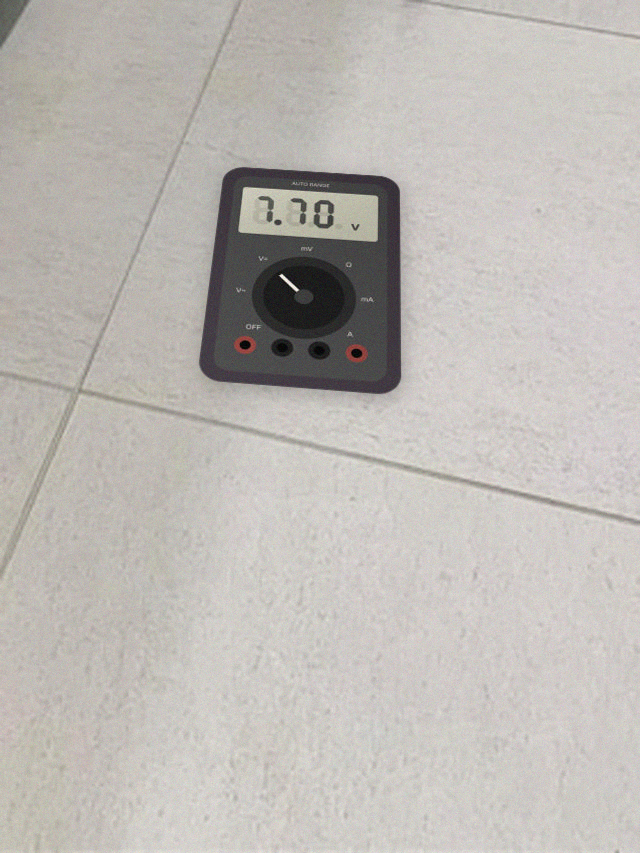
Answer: 7.70 V
